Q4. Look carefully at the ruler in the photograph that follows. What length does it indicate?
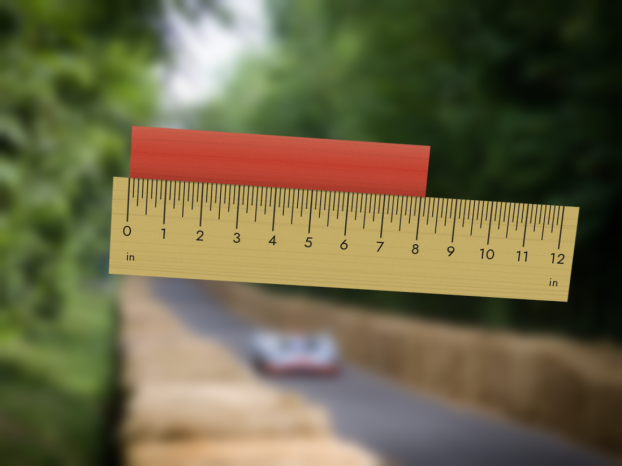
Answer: 8.125 in
